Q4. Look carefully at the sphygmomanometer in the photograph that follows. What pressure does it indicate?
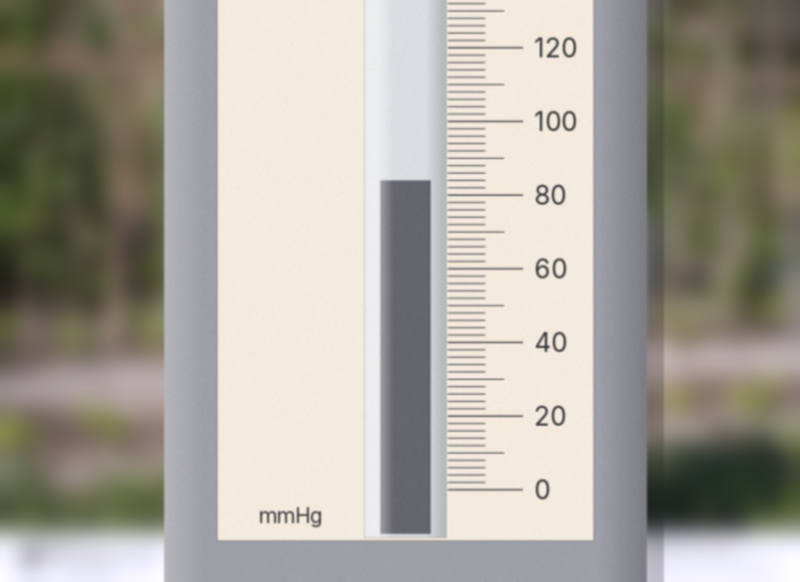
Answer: 84 mmHg
